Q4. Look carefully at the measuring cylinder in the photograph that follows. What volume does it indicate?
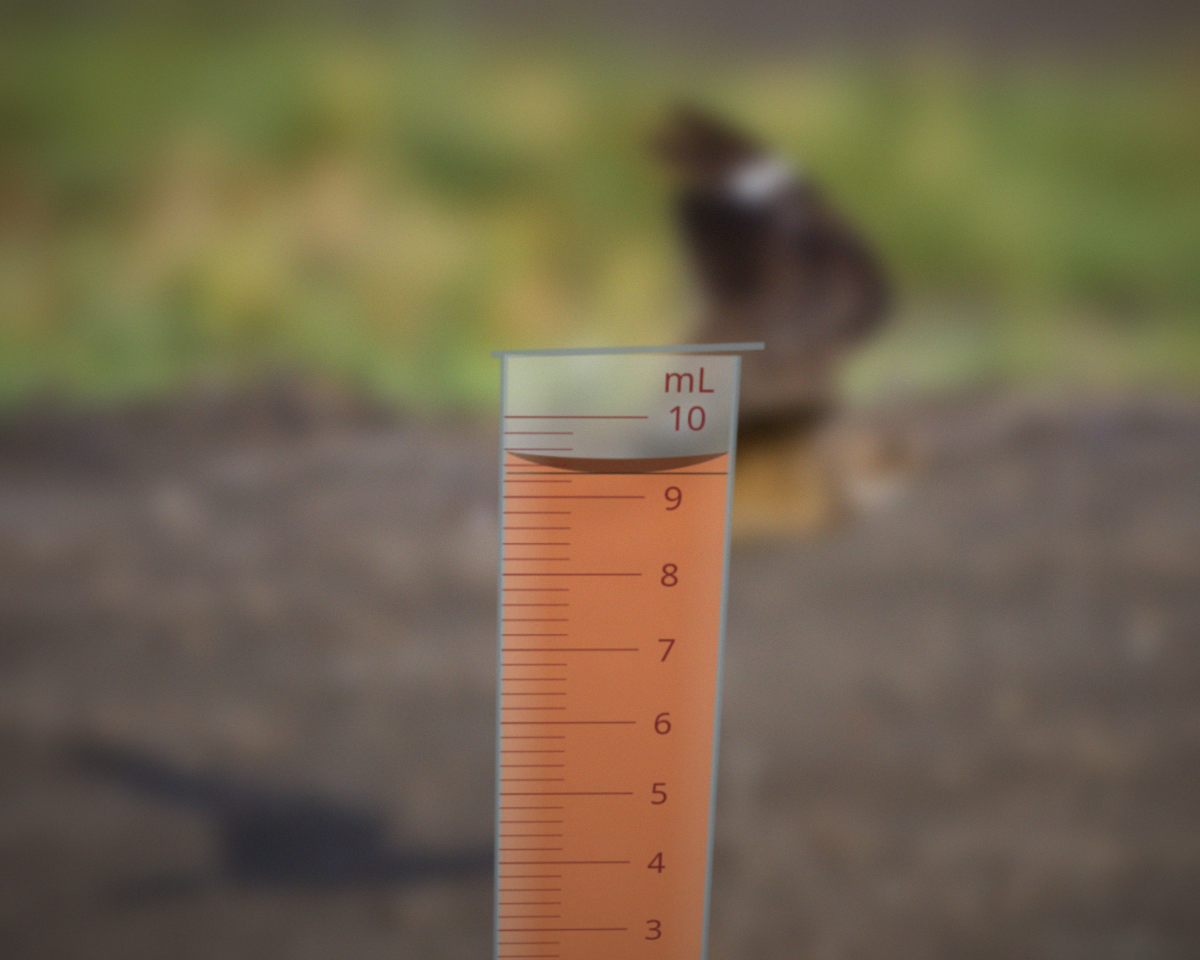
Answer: 9.3 mL
